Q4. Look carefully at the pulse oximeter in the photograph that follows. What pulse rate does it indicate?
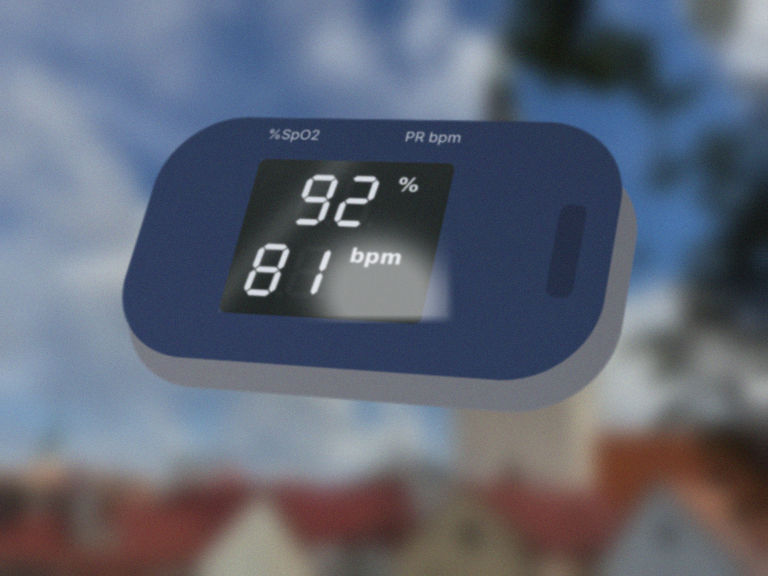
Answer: 81 bpm
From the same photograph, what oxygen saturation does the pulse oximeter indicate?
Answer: 92 %
